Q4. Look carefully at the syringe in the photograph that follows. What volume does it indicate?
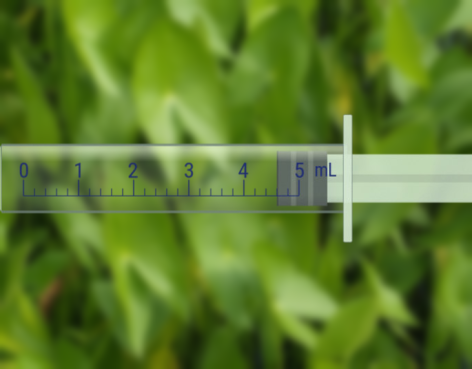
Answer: 4.6 mL
